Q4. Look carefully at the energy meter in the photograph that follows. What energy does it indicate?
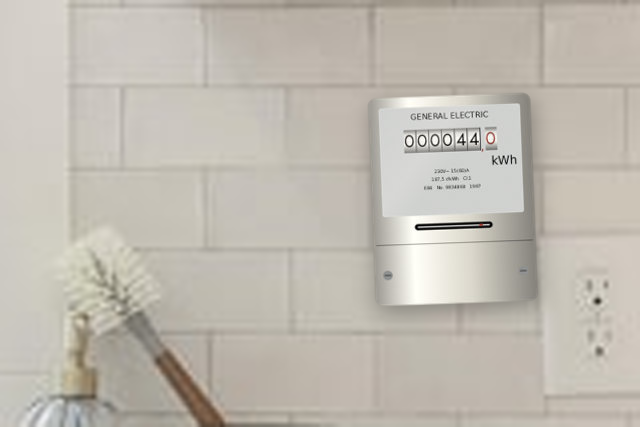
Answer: 44.0 kWh
